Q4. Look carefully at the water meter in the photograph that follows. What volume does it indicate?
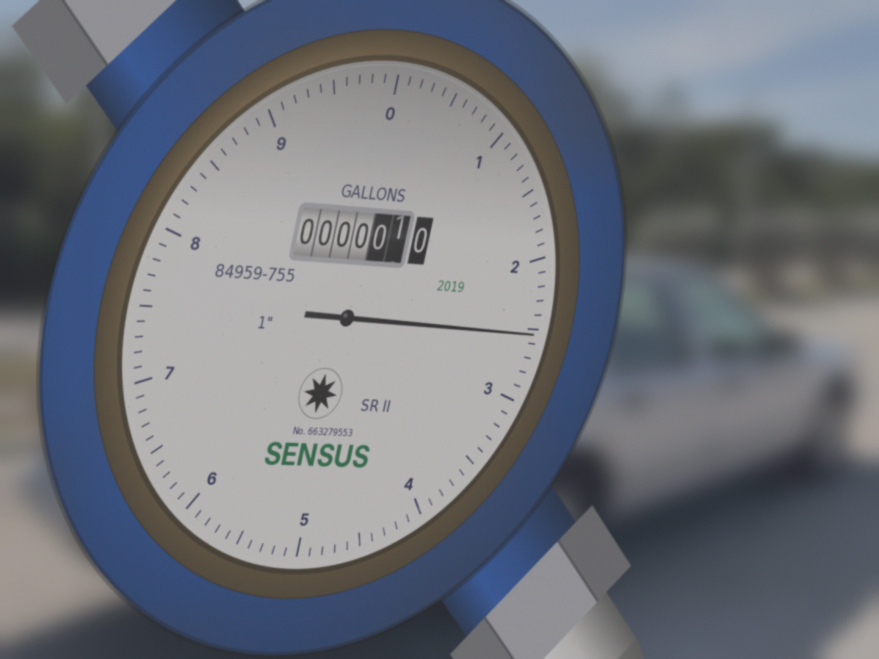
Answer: 12.5 gal
